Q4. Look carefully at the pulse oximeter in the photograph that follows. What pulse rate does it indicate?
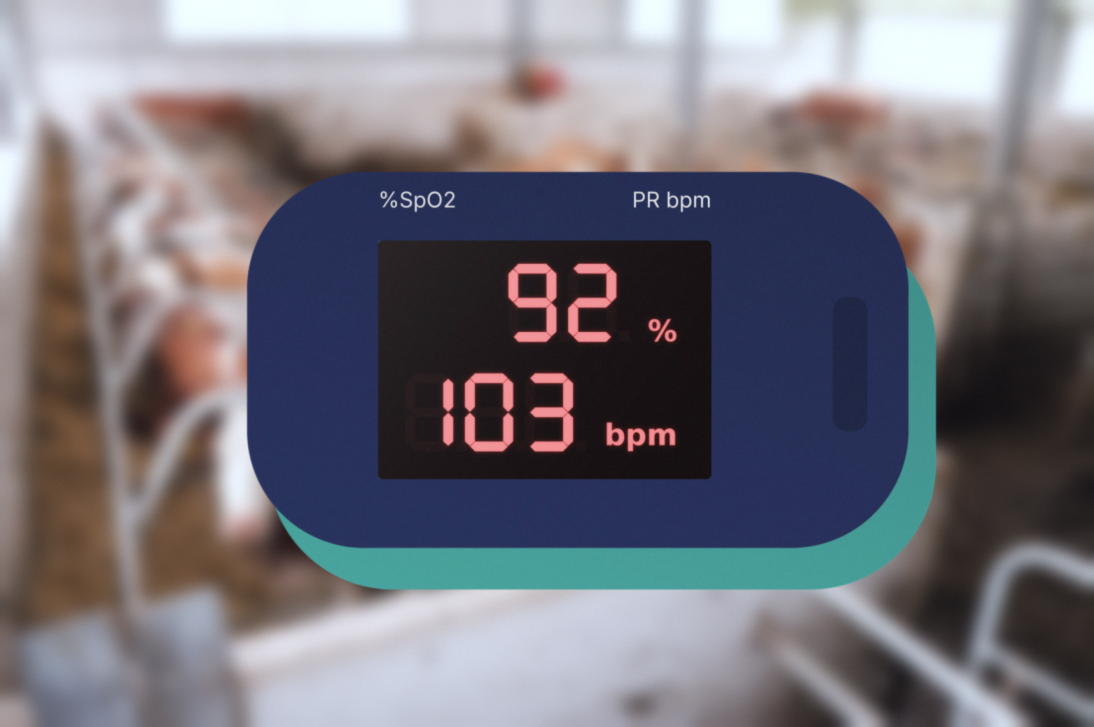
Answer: 103 bpm
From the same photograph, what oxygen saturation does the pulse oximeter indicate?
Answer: 92 %
